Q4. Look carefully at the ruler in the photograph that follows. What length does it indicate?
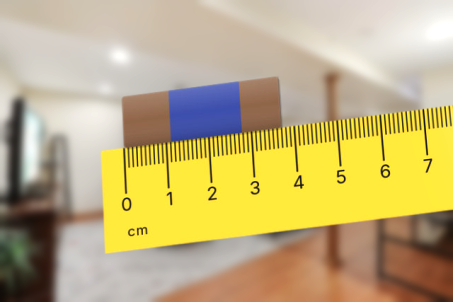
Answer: 3.7 cm
